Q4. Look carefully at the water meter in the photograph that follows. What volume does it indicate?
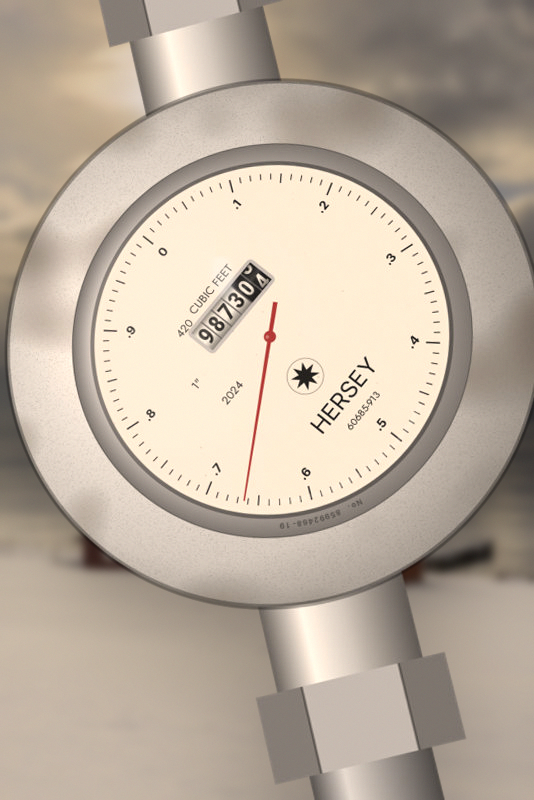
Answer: 987303.66 ft³
